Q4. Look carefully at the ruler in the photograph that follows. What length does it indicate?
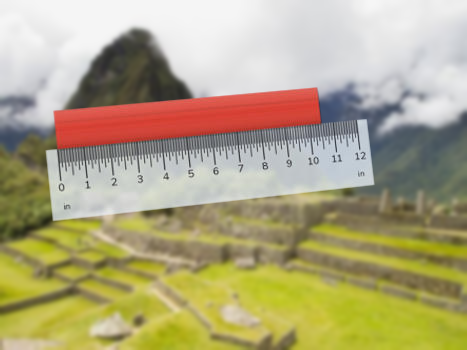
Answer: 10.5 in
